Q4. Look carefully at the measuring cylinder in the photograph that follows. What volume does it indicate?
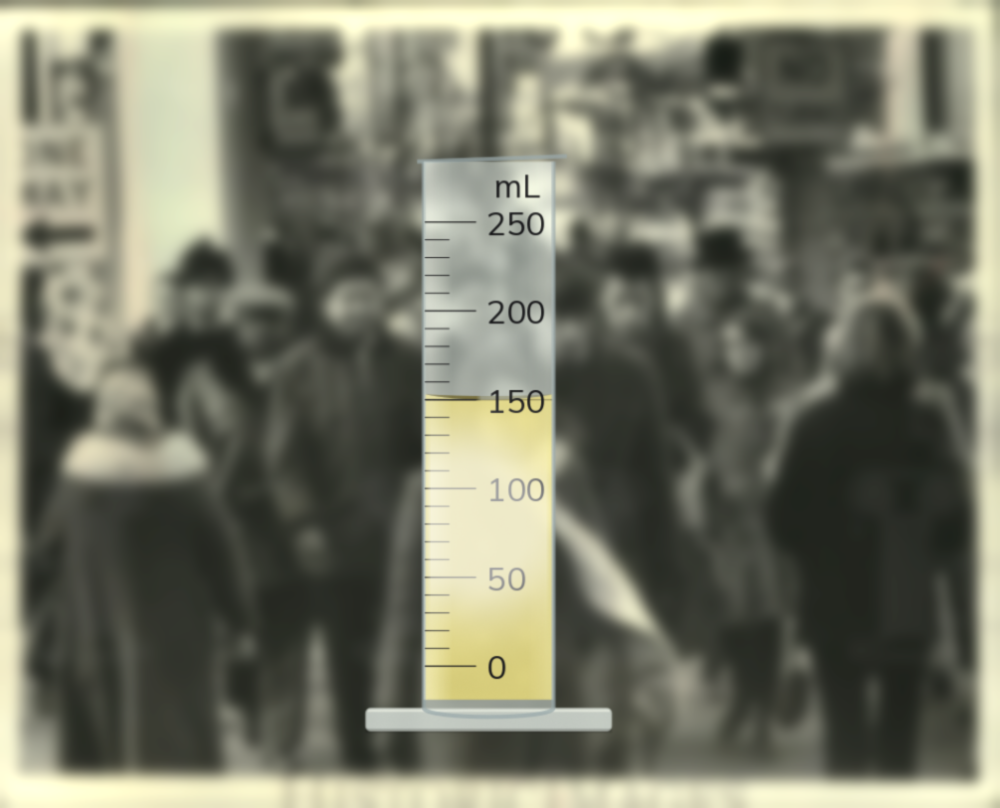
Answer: 150 mL
